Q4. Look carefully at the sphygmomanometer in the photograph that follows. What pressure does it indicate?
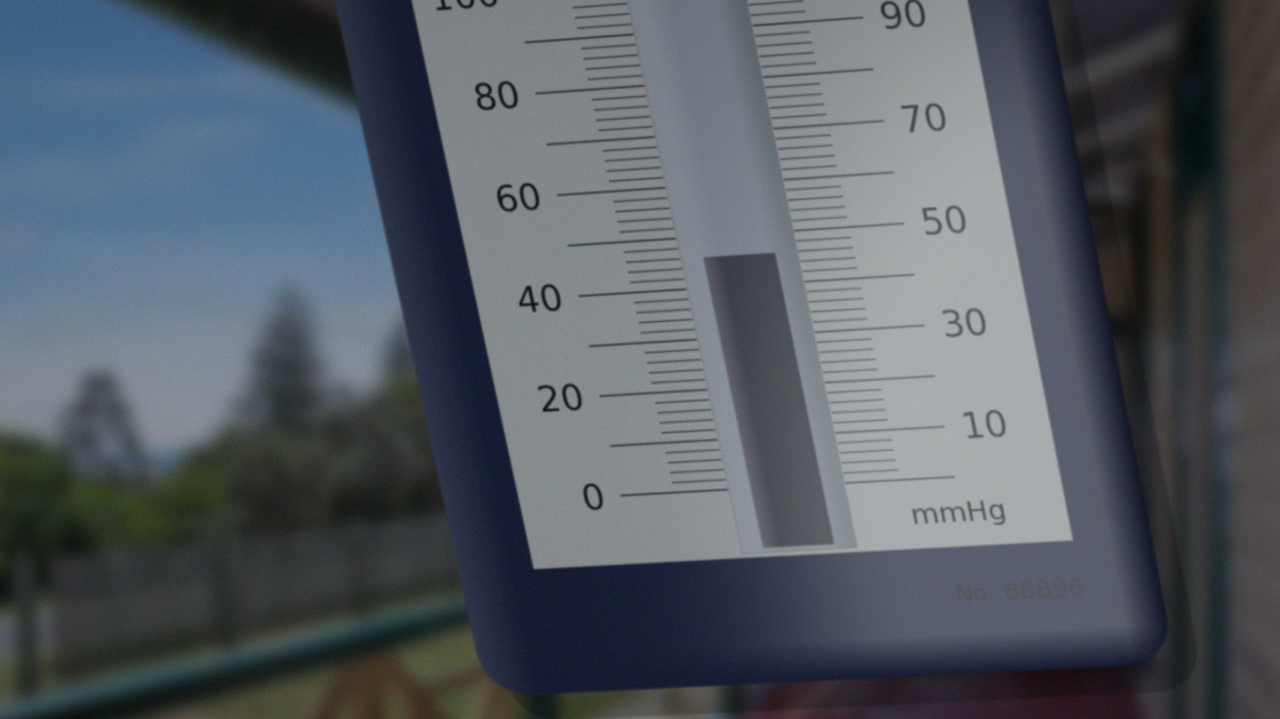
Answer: 46 mmHg
